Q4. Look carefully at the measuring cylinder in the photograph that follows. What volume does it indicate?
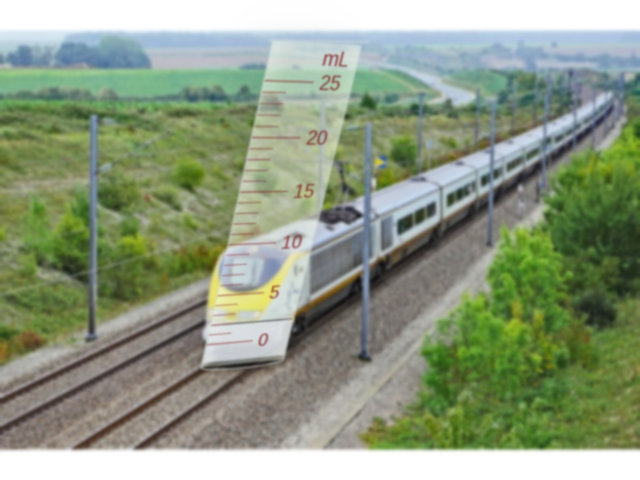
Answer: 2 mL
